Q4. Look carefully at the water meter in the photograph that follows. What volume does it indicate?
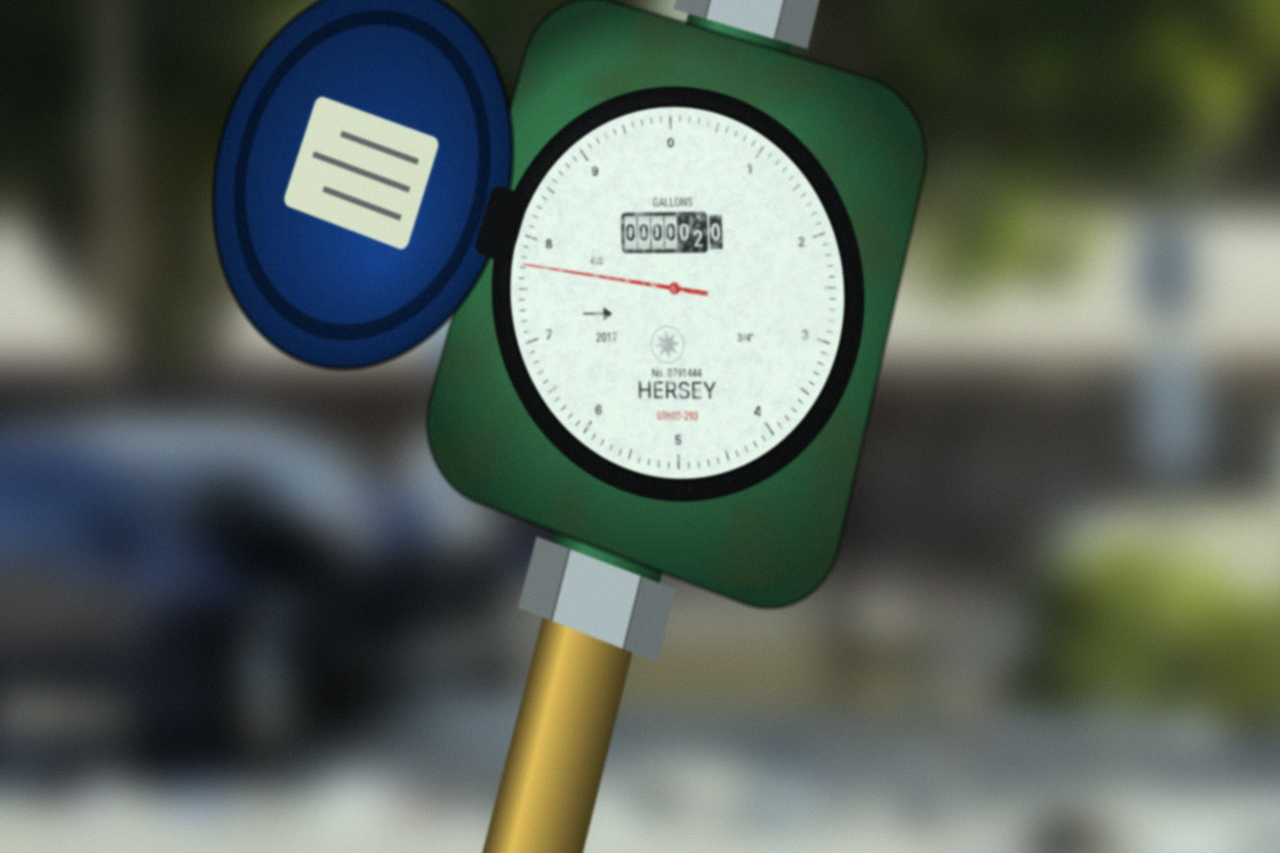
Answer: 17.7 gal
